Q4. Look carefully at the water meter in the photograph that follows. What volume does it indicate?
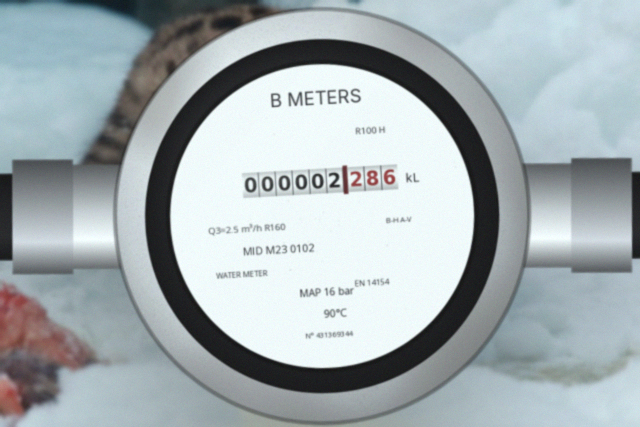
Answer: 2.286 kL
